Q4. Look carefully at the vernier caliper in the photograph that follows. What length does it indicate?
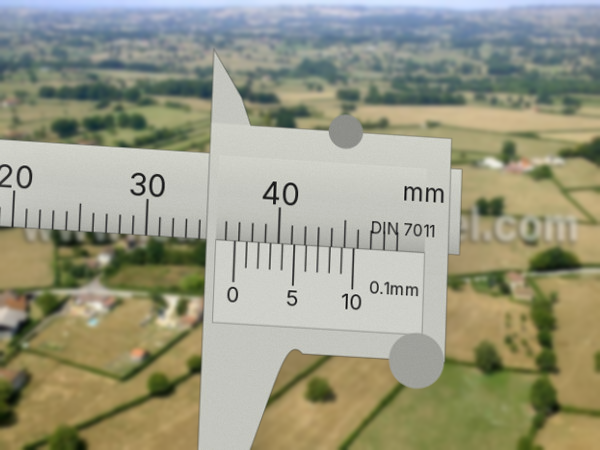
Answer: 36.7 mm
